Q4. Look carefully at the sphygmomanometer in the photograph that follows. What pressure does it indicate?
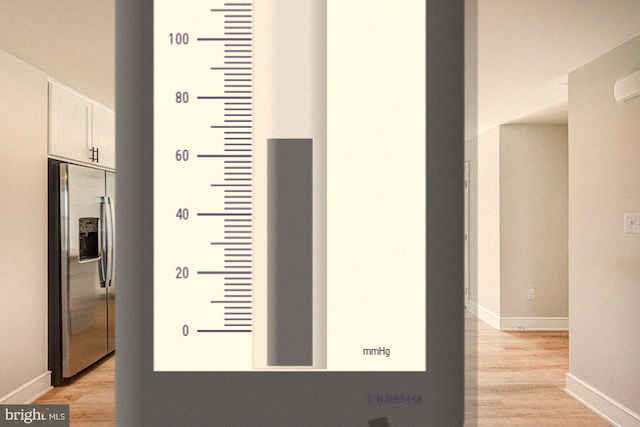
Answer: 66 mmHg
